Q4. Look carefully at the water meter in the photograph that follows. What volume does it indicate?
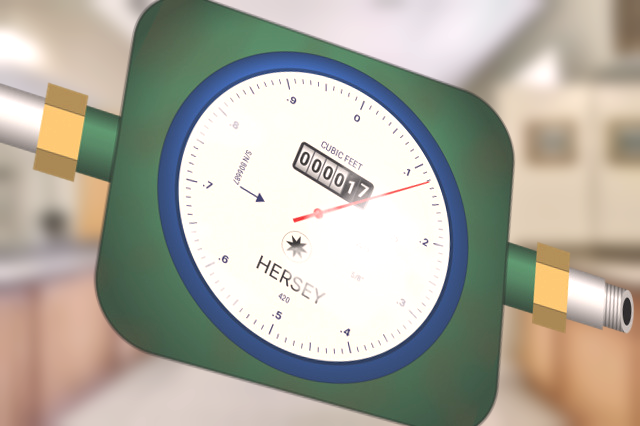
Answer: 17.12 ft³
